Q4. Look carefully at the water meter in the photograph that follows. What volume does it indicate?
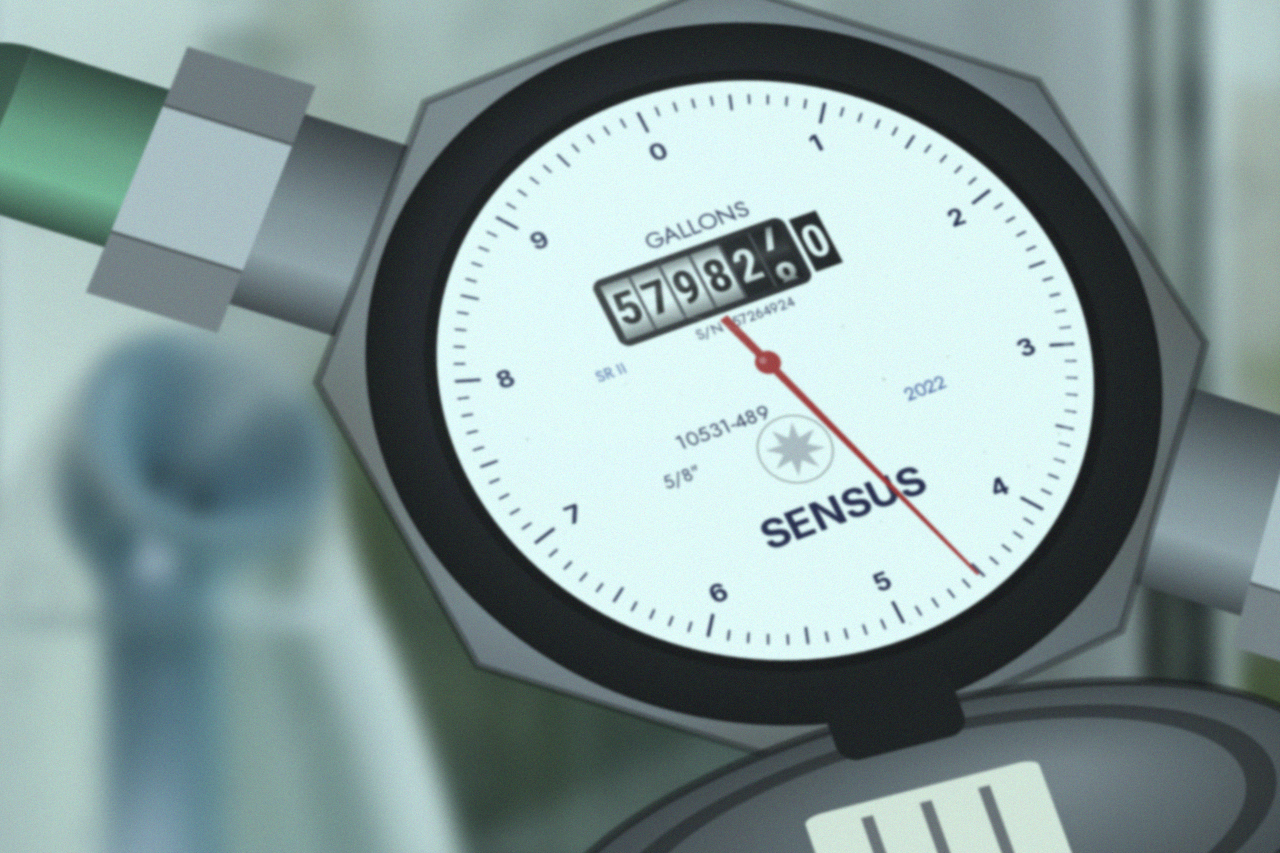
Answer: 5798274.5 gal
